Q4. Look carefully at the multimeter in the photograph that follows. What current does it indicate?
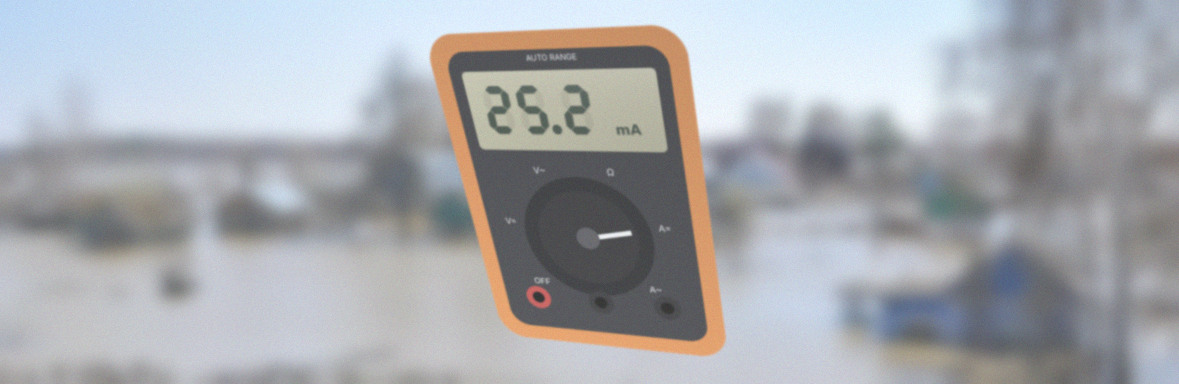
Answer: 25.2 mA
